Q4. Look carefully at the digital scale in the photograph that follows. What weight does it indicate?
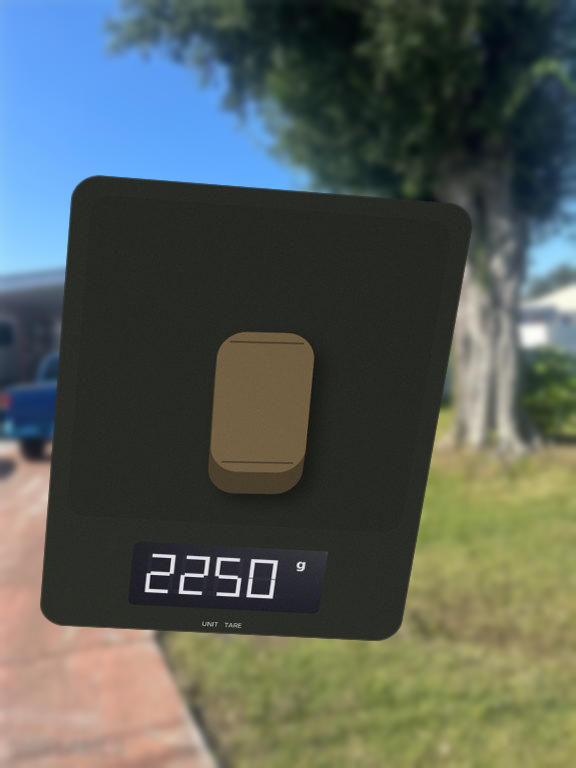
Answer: 2250 g
